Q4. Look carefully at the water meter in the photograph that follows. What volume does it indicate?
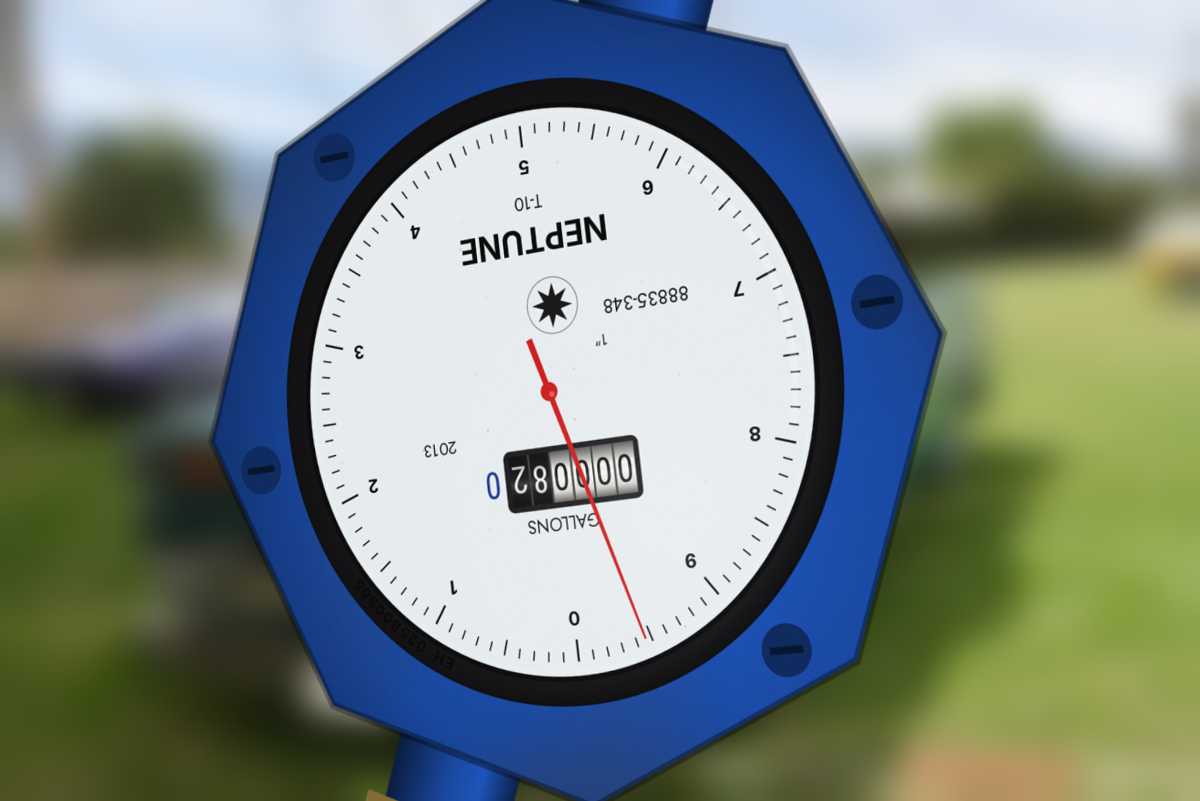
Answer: 819.5 gal
